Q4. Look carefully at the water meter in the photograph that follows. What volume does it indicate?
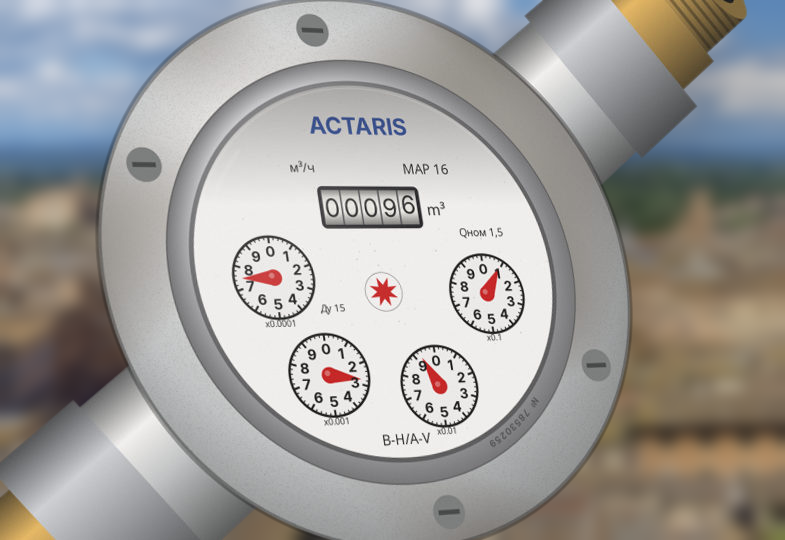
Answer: 96.0927 m³
